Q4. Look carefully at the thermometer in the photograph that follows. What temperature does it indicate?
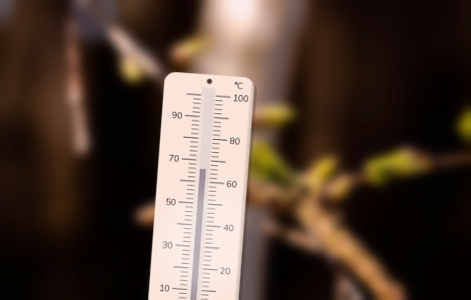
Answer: 66 °C
